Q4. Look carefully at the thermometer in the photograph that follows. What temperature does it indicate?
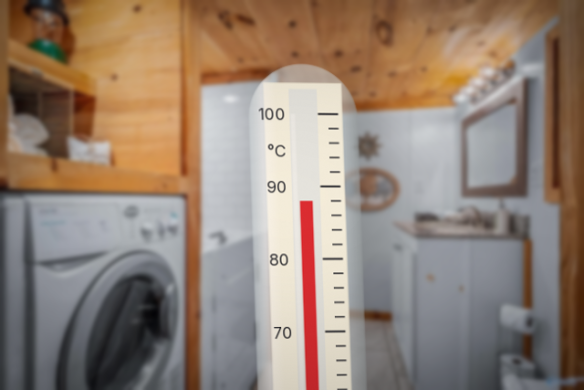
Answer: 88 °C
